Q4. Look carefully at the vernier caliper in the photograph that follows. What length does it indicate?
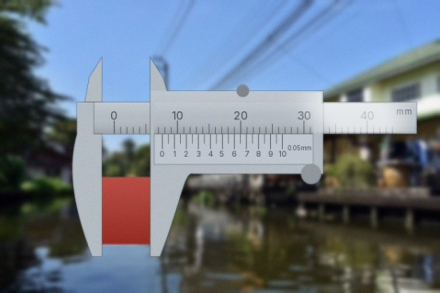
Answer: 7.6 mm
